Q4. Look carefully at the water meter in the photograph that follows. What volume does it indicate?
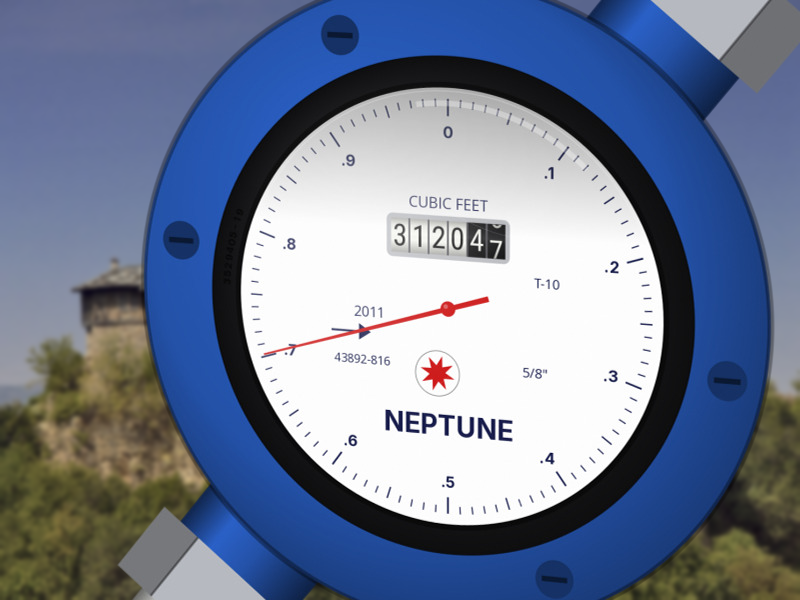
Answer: 312046.70 ft³
